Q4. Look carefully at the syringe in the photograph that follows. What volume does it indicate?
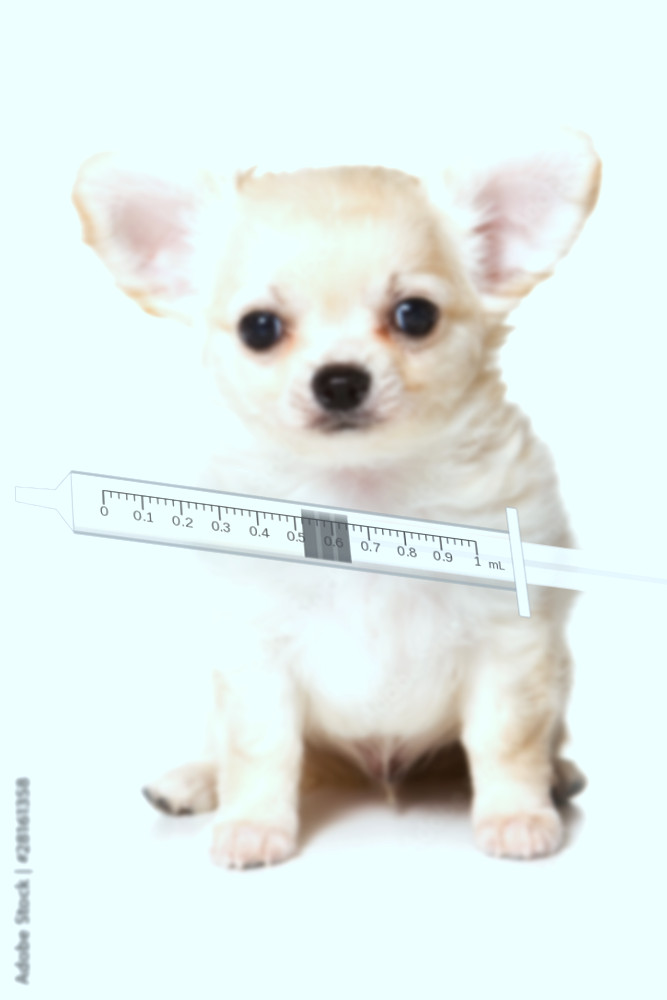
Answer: 0.52 mL
